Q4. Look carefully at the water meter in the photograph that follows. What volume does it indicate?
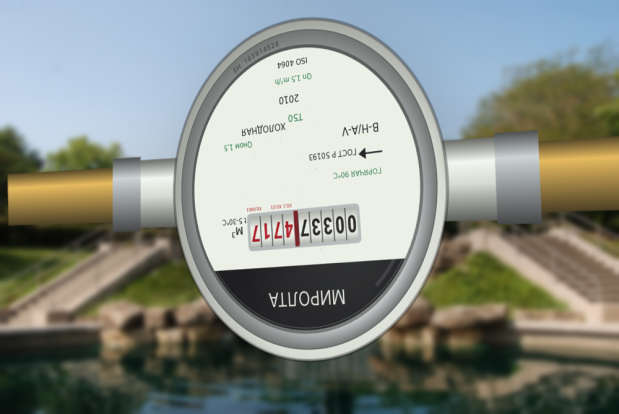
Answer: 337.4717 m³
